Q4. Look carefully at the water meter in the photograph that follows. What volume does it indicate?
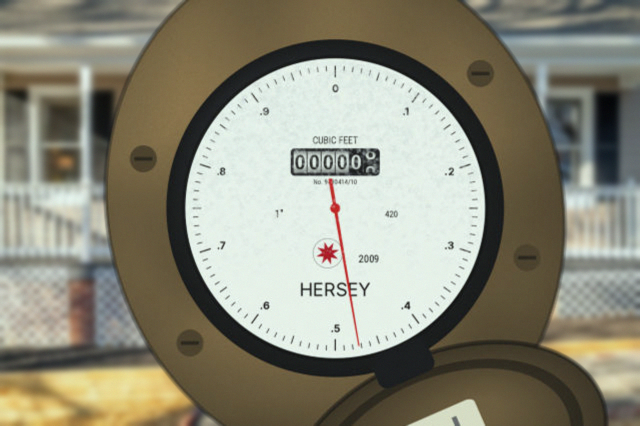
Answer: 8.47 ft³
